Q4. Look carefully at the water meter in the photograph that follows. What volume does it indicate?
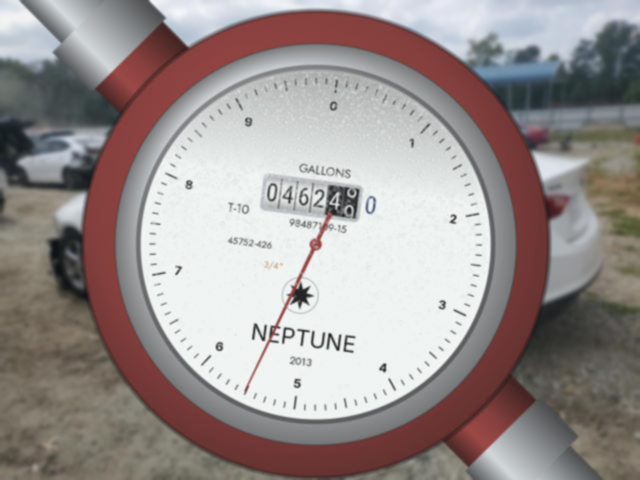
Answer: 462485.5 gal
